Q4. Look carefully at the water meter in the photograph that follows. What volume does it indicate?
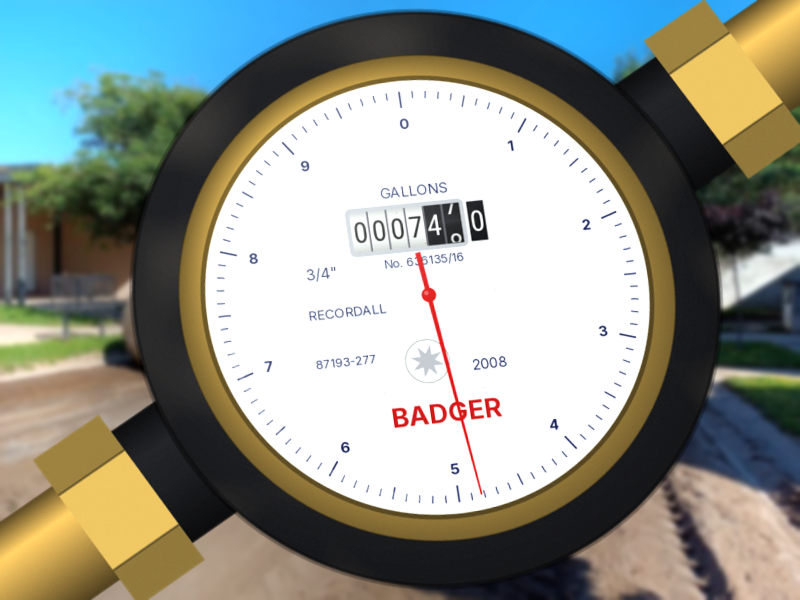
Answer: 7474.8 gal
